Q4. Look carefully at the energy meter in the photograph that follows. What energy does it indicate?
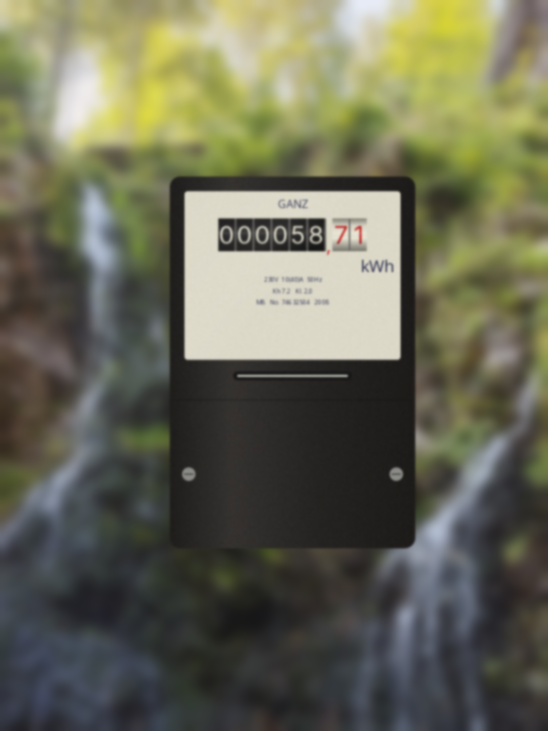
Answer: 58.71 kWh
